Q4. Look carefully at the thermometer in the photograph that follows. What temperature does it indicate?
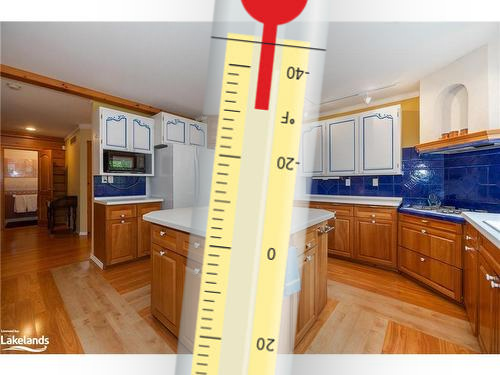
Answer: -31 °F
